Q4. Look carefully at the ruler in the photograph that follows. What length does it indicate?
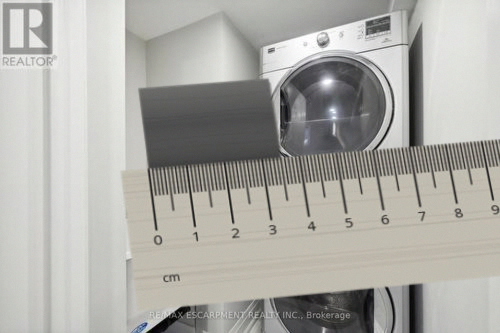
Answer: 3.5 cm
